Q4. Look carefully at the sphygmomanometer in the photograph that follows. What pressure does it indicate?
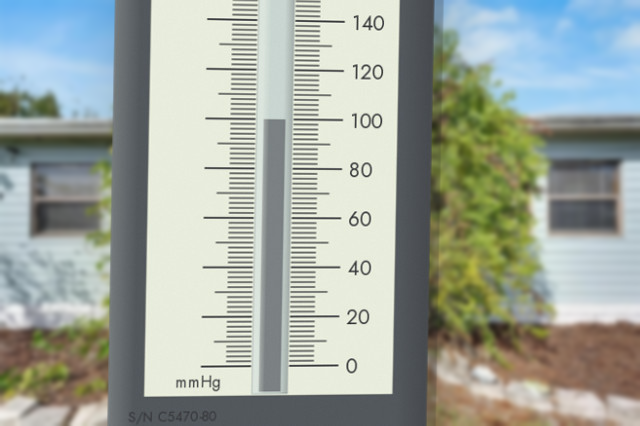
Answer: 100 mmHg
